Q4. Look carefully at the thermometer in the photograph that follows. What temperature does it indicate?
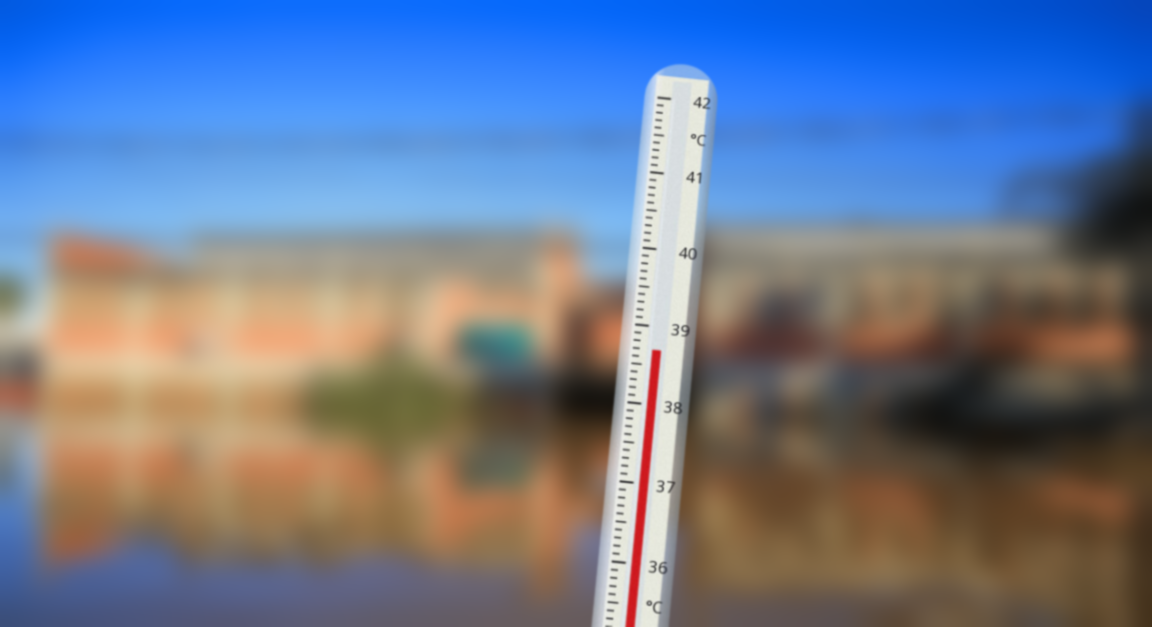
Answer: 38.7 °C
